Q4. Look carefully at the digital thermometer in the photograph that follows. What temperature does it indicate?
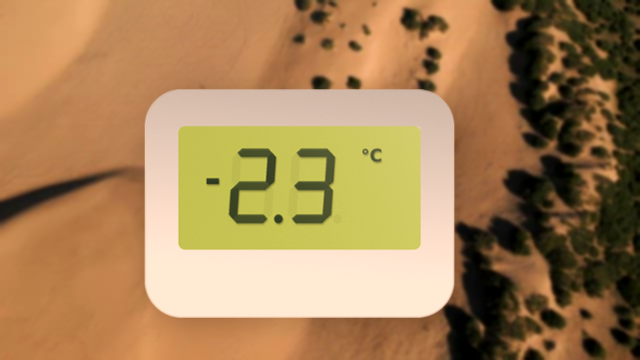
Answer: -2.3 °C
